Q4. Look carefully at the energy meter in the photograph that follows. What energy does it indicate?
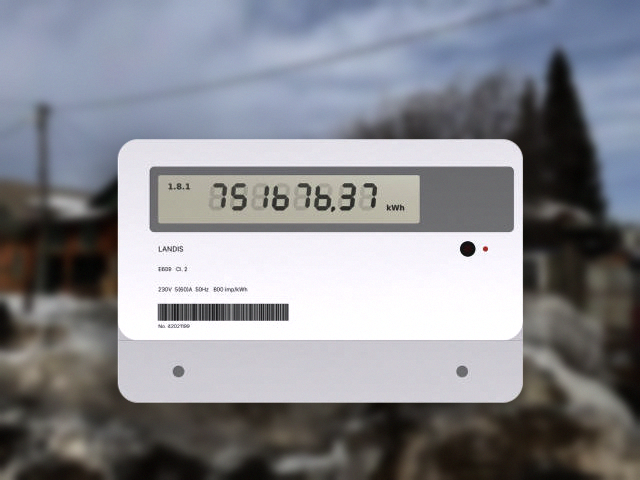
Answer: 751676.37 kWh
